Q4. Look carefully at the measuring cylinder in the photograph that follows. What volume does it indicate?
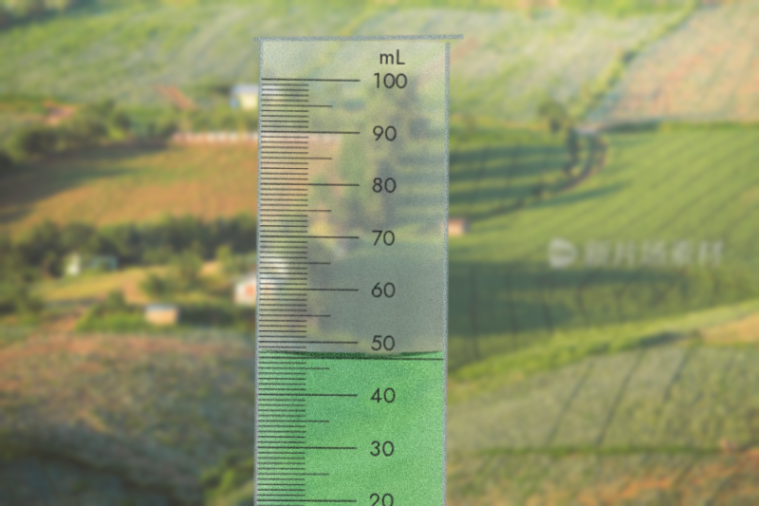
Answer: 47 mL
